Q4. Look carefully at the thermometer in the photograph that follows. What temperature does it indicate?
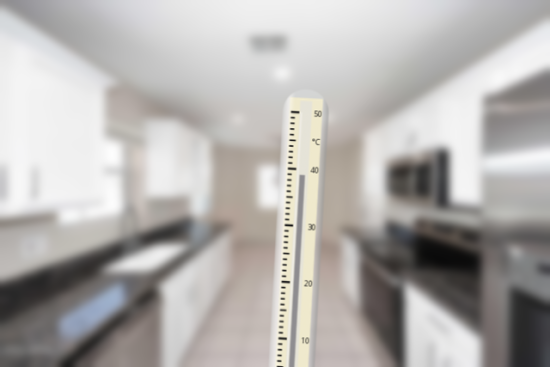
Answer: 39 °C
